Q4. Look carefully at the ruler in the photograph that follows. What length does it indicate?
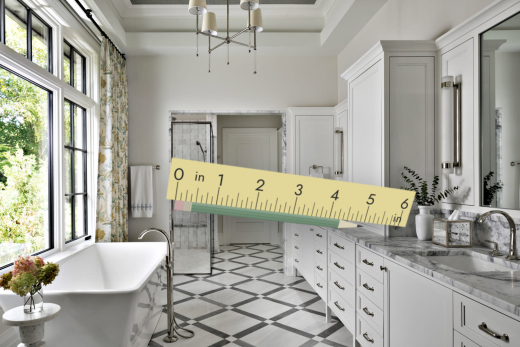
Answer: 5 in
